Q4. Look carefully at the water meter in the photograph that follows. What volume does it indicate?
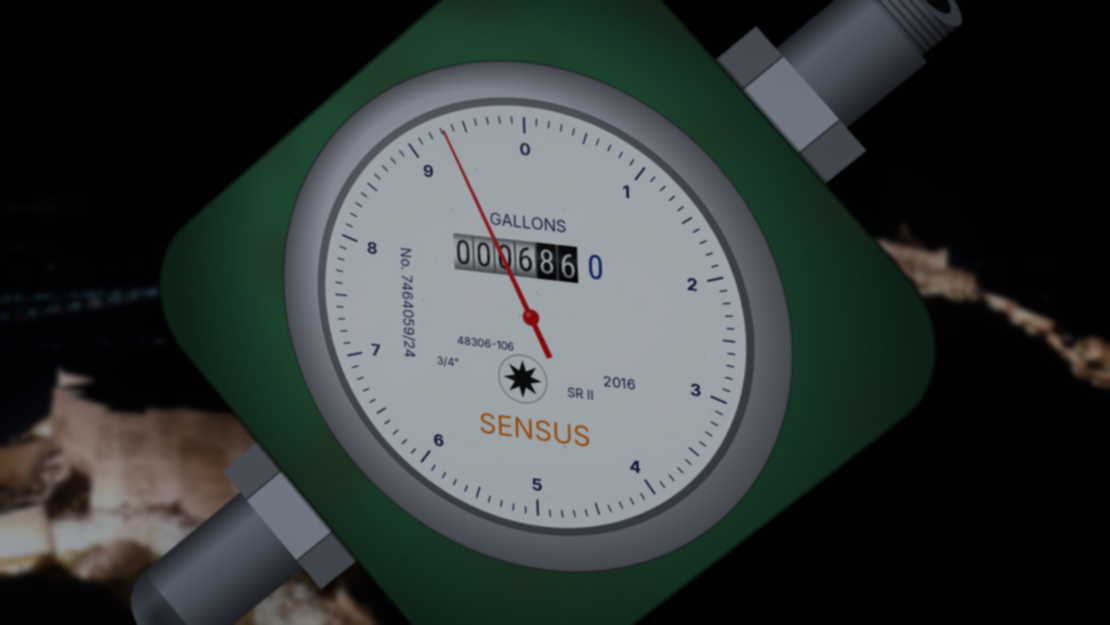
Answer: 6859.3 gal
